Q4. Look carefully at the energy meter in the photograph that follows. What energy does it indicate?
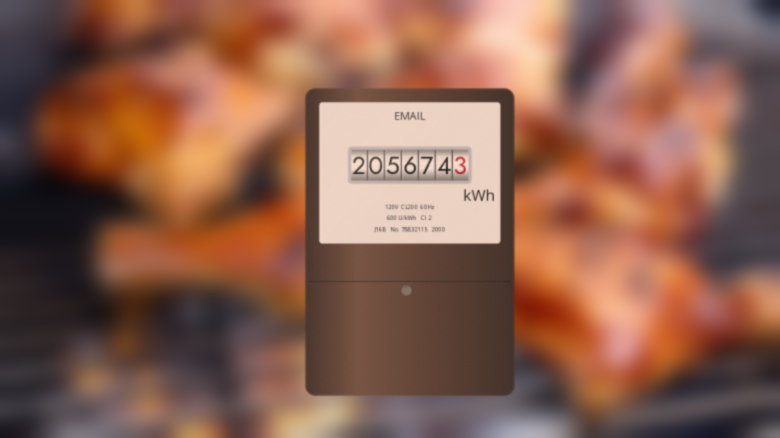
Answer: 205674.3 kWh
